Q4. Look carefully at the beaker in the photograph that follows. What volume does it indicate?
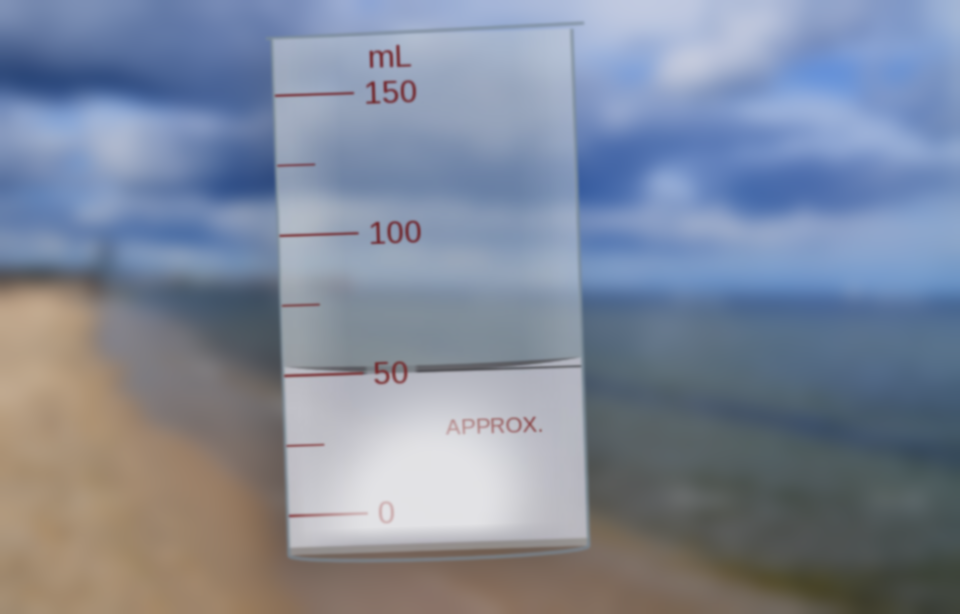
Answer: 50 mL
